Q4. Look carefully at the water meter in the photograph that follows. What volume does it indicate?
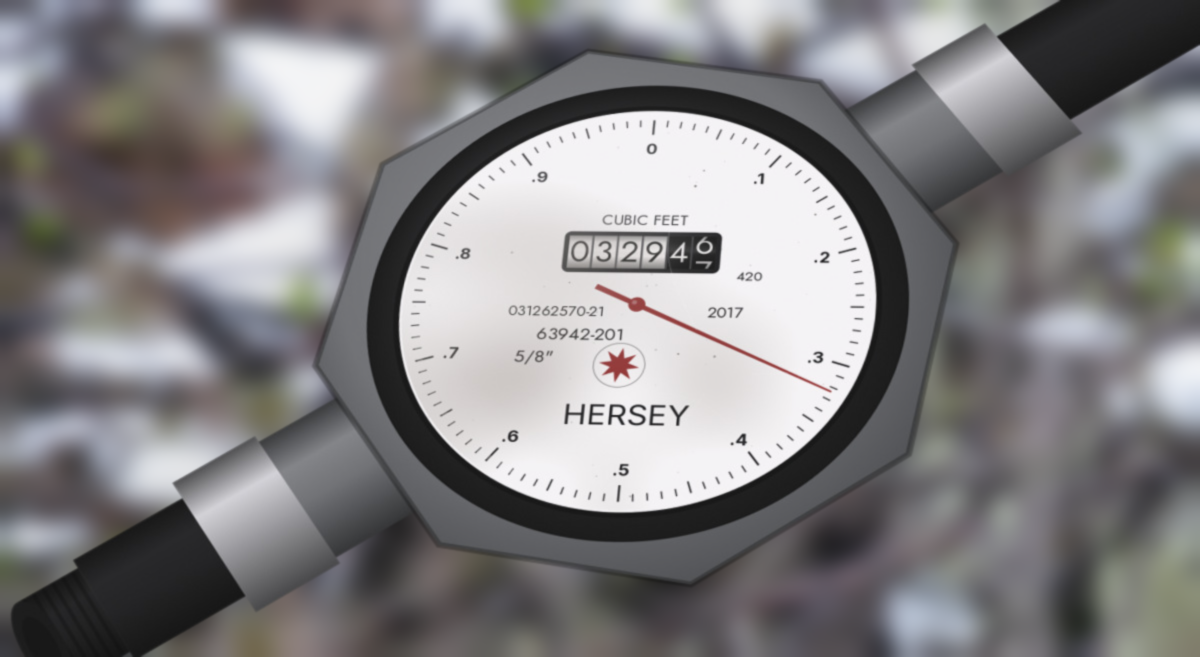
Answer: 32946.32 ft³
